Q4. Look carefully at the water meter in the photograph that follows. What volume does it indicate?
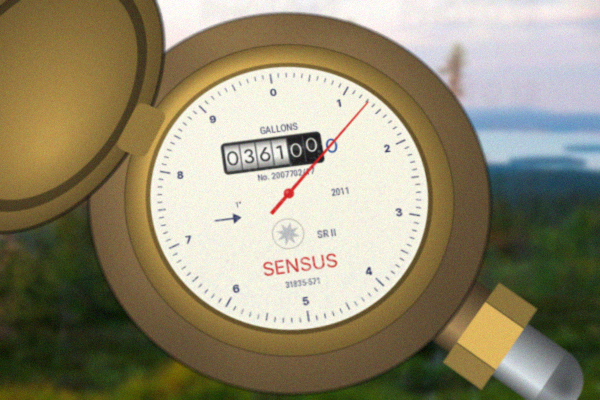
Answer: 361001.3 gal
